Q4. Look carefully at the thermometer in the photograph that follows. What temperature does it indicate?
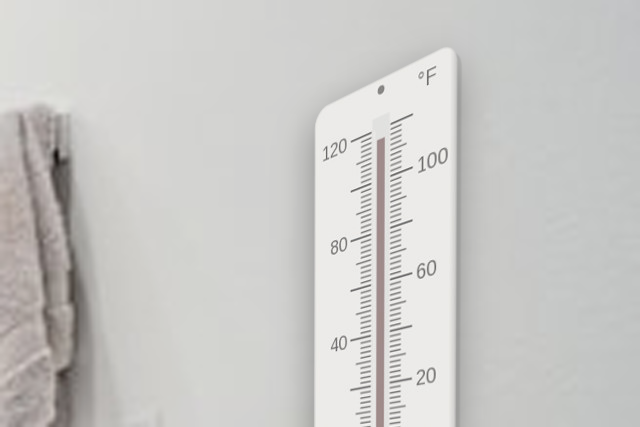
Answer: 116 °F
